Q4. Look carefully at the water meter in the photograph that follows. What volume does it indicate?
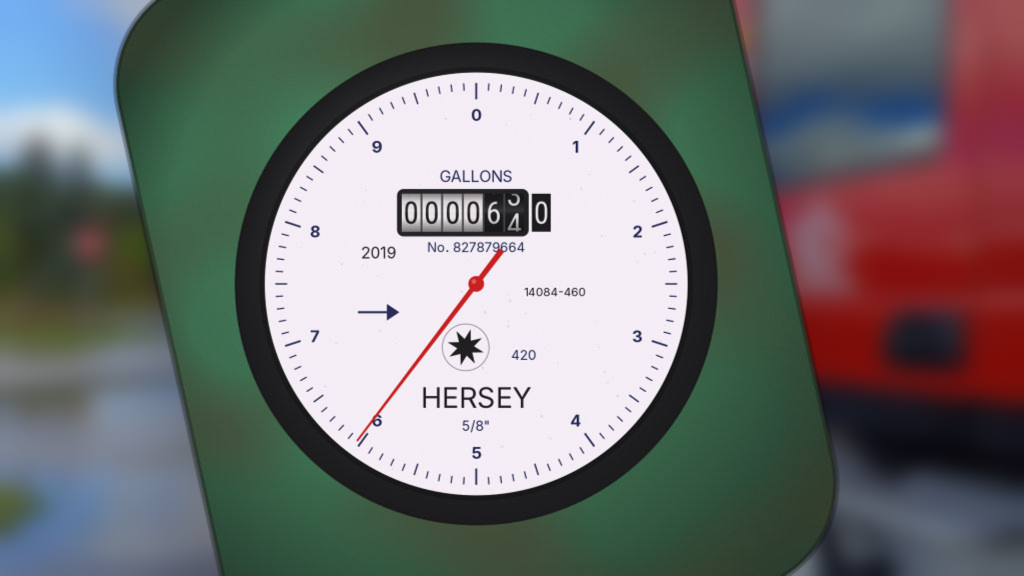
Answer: 636.0 gal
